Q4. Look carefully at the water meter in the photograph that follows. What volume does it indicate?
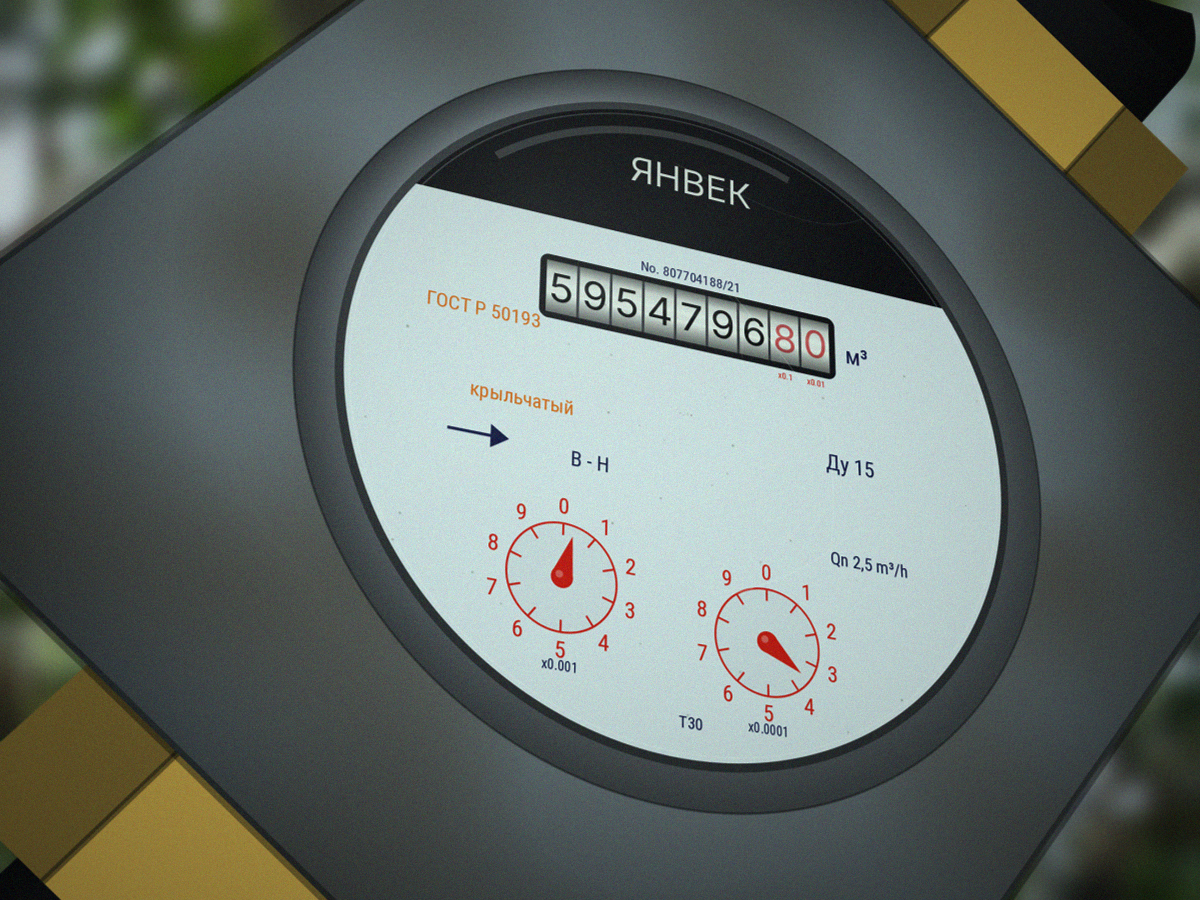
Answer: 5954796.8003 m³
